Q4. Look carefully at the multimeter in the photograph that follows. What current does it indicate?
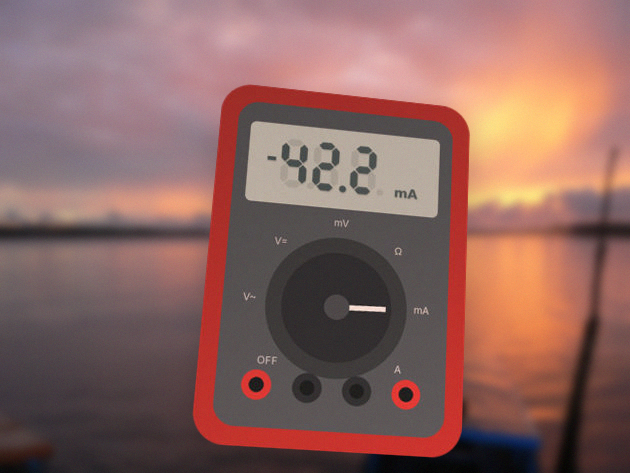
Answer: -42.2 mA
